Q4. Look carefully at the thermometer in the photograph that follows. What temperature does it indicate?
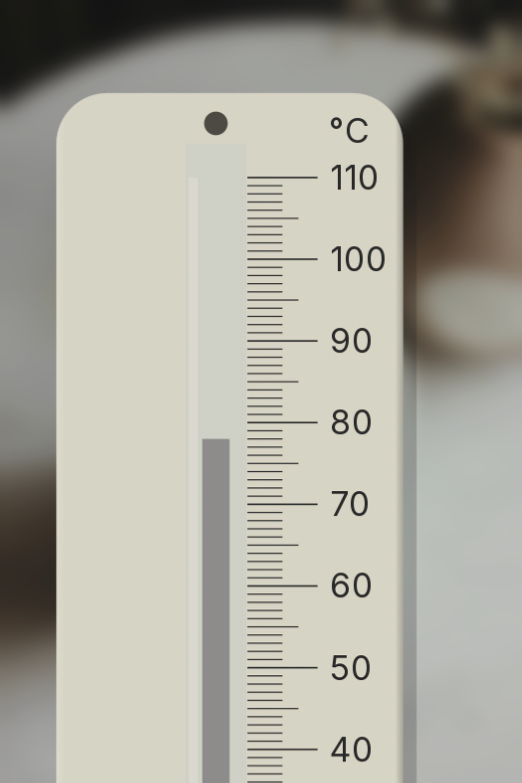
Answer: 78 °C
